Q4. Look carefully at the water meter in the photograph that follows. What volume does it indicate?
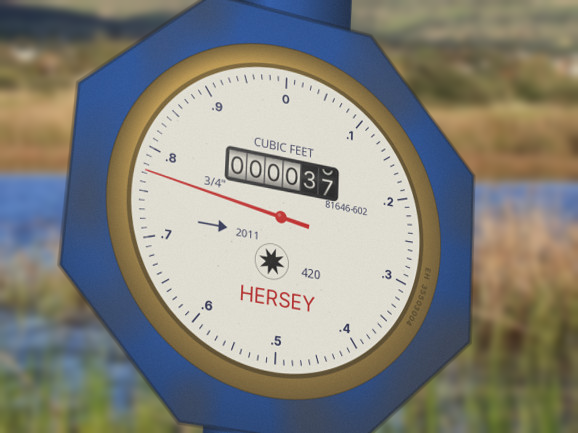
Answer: 36.77 ft³
